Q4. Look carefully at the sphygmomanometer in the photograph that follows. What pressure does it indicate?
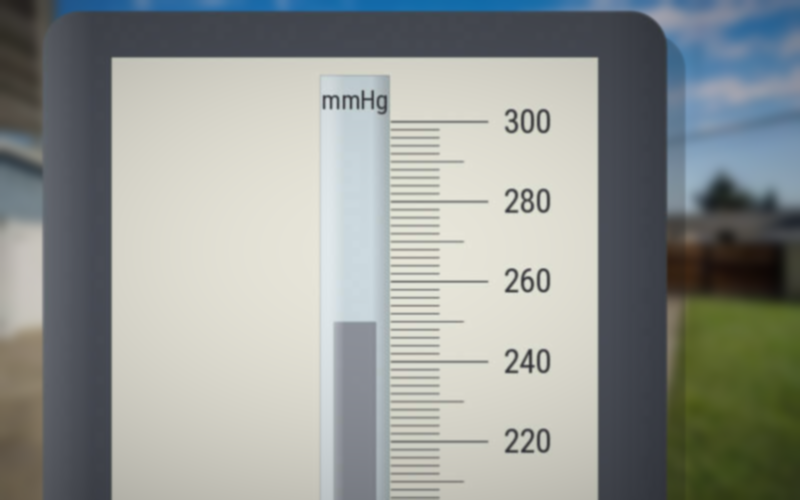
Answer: 250 mmHg
